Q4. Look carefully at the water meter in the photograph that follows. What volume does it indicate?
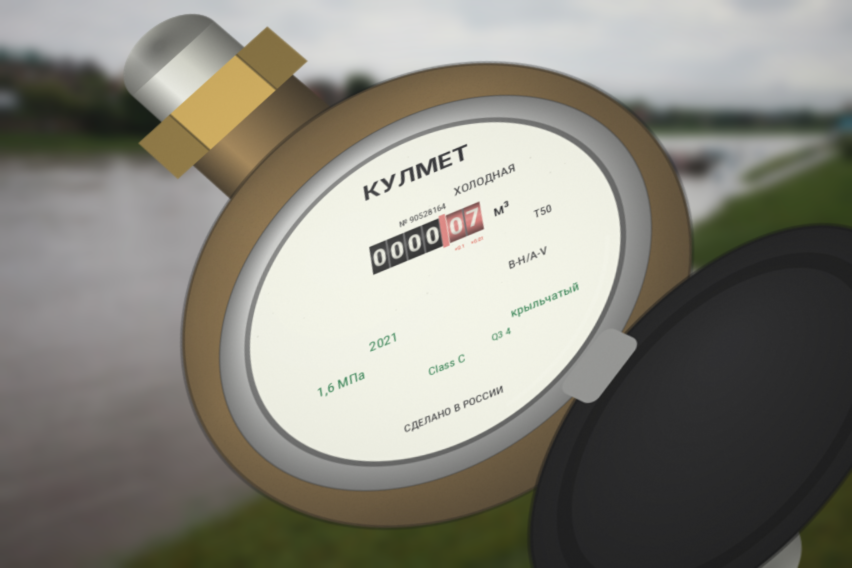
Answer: 0.07 m³
